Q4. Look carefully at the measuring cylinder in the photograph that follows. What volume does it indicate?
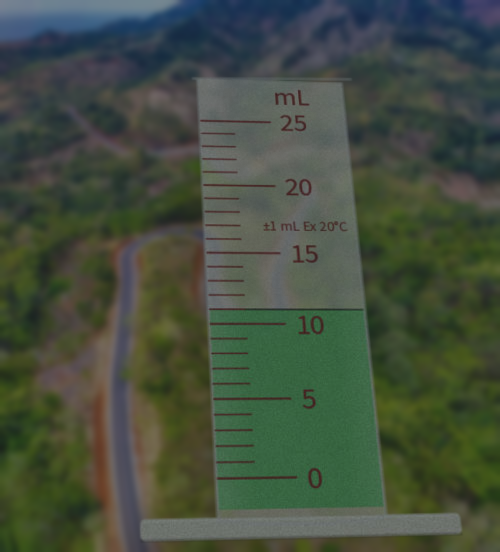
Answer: 11 mL
